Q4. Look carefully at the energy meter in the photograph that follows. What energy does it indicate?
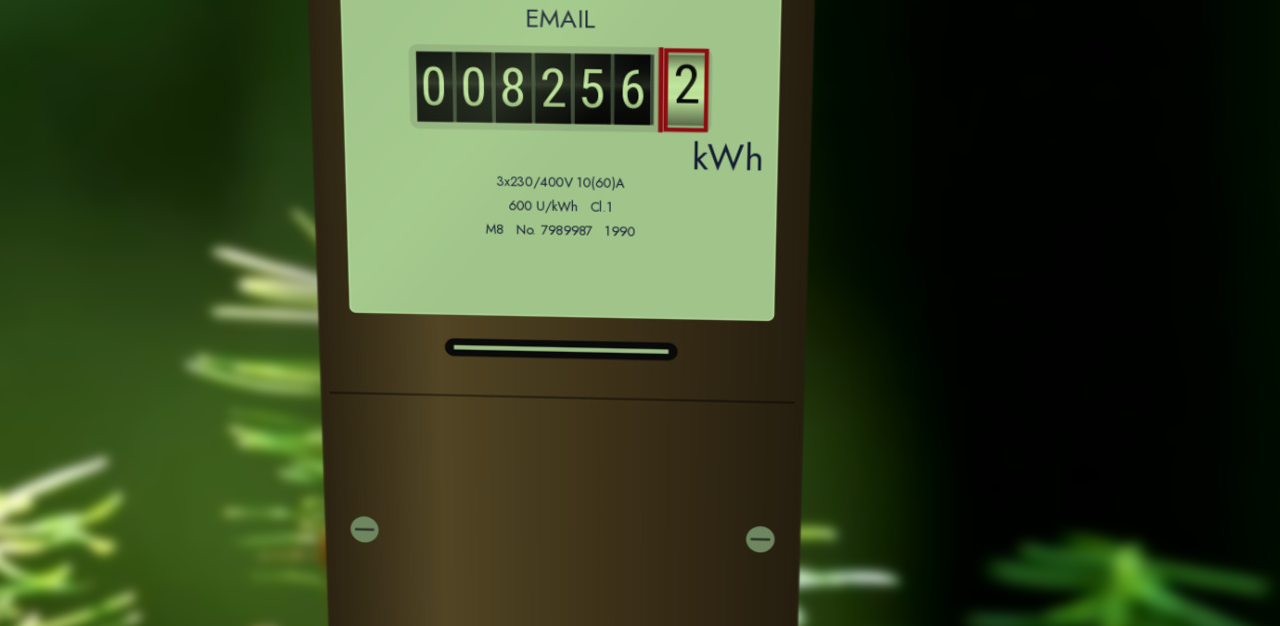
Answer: 8256.2 kWh
